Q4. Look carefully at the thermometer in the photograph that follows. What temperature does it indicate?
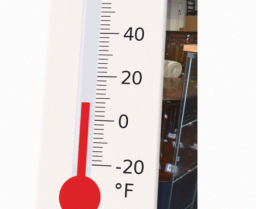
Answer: 8 °F
